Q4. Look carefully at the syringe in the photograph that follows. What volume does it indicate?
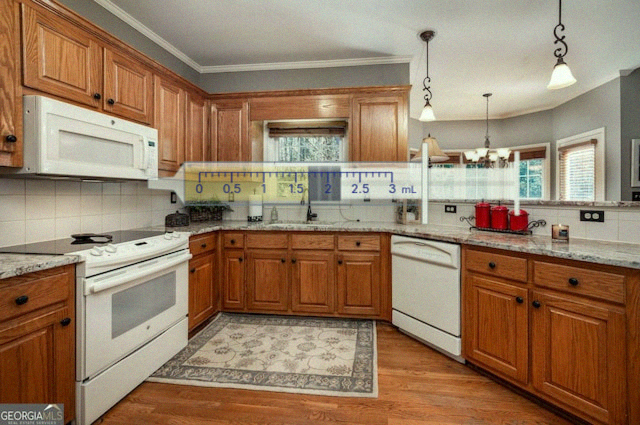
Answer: 1.7 mL
